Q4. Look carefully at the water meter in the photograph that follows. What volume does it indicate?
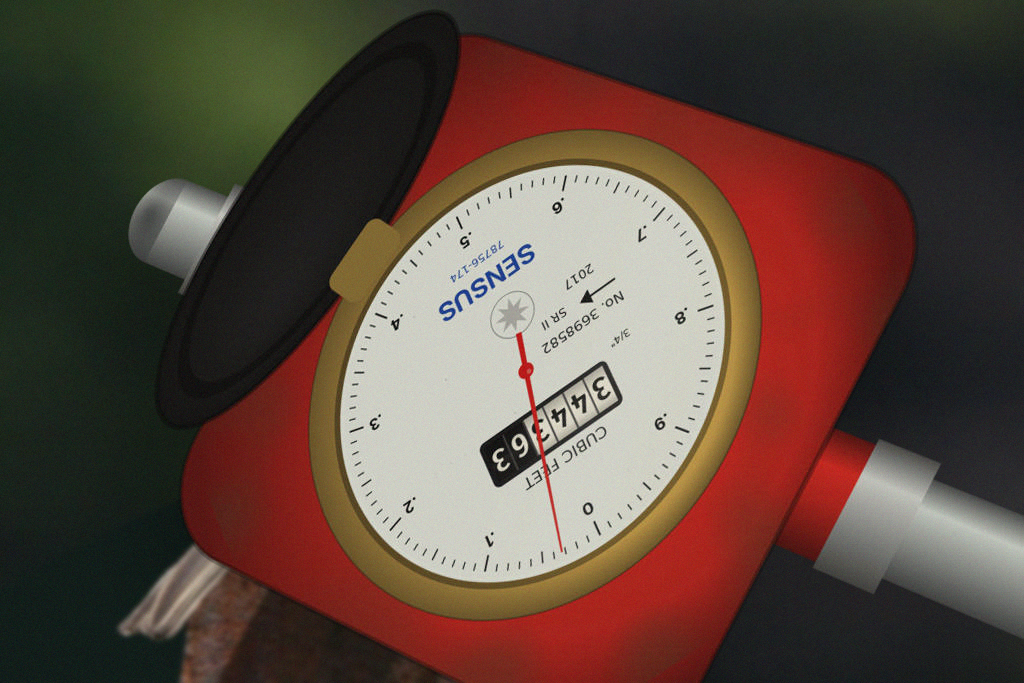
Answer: 344363.03 ft³
